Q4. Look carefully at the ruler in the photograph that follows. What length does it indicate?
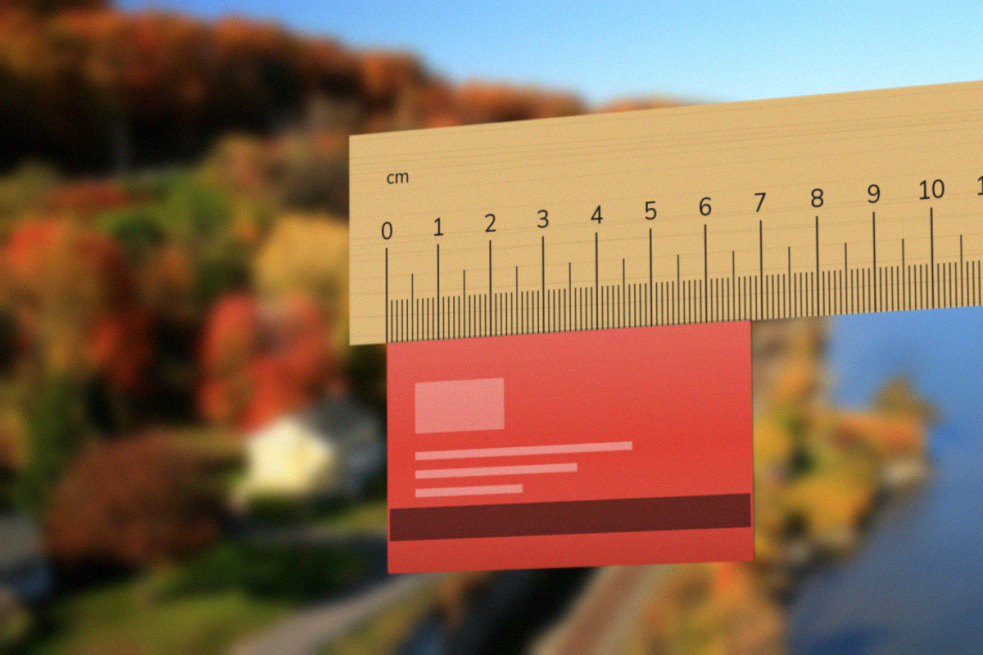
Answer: 6.8 cm
